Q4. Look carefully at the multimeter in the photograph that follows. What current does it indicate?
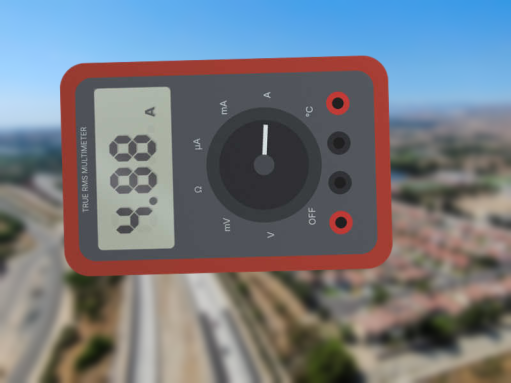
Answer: 4.88 A
